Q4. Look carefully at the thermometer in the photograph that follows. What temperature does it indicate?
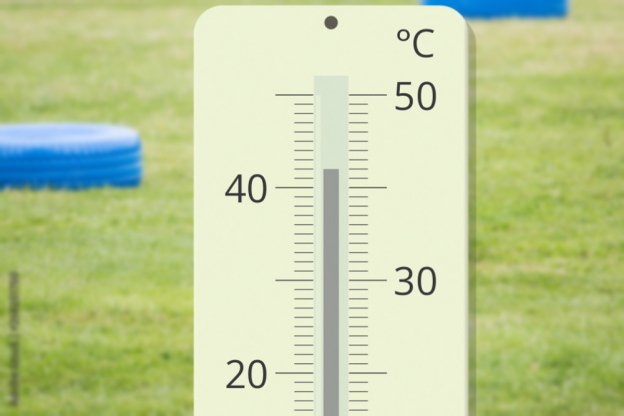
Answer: 42 °C
